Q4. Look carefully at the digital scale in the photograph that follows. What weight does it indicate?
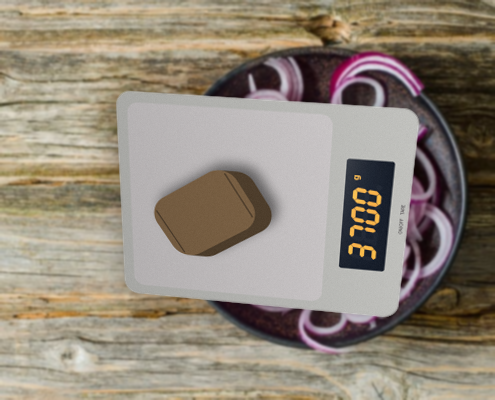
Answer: 3700 g
